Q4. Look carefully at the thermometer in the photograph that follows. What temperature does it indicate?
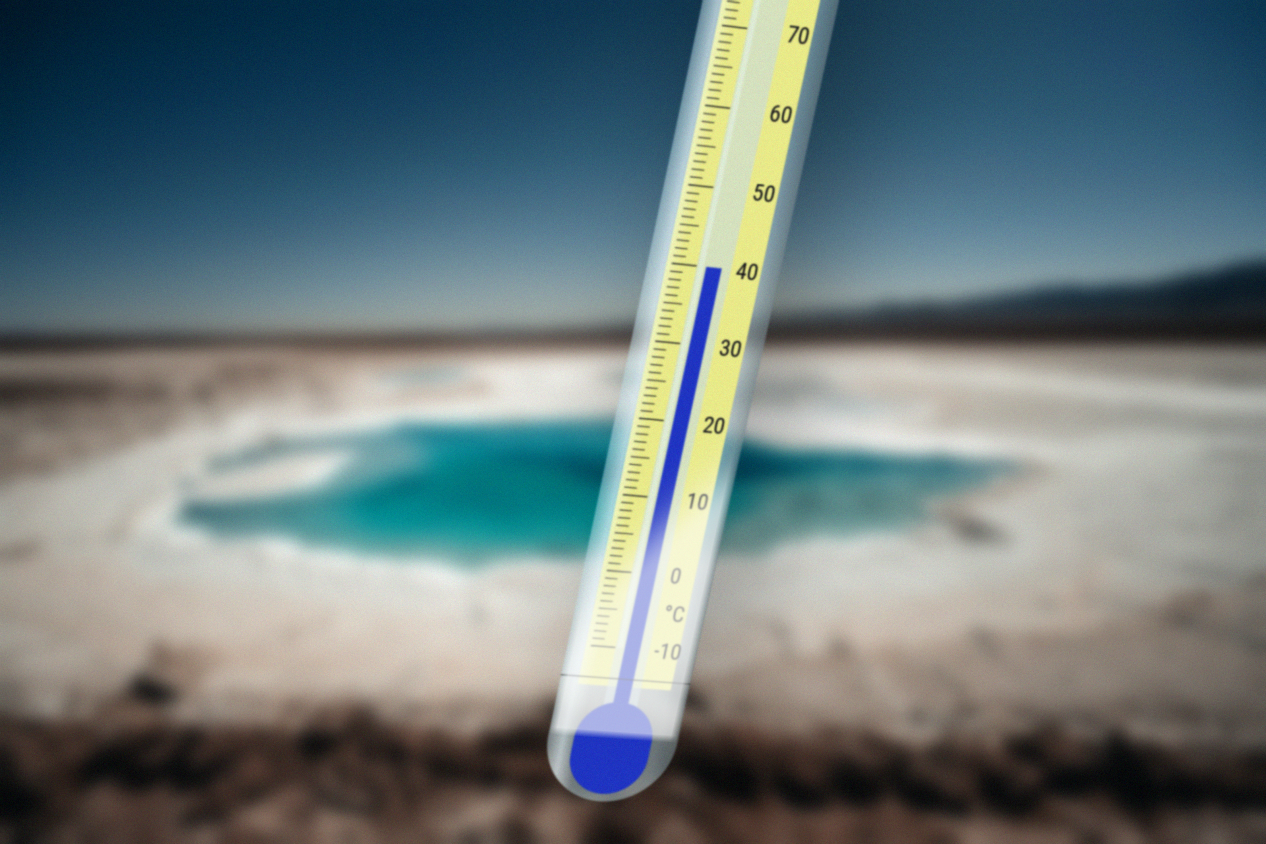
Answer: 40 °C
